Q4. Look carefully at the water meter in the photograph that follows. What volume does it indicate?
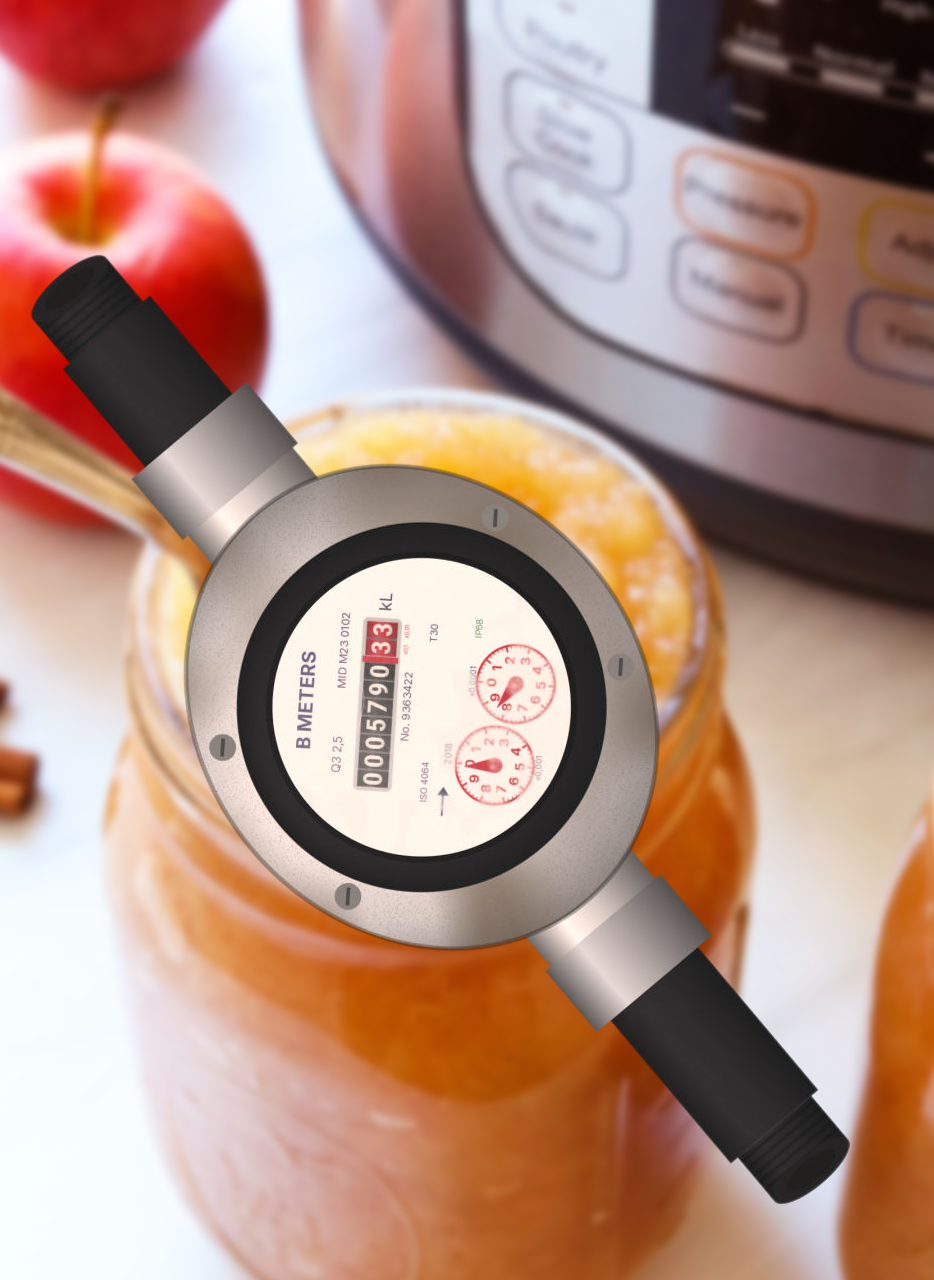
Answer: 5790.3298 kL
